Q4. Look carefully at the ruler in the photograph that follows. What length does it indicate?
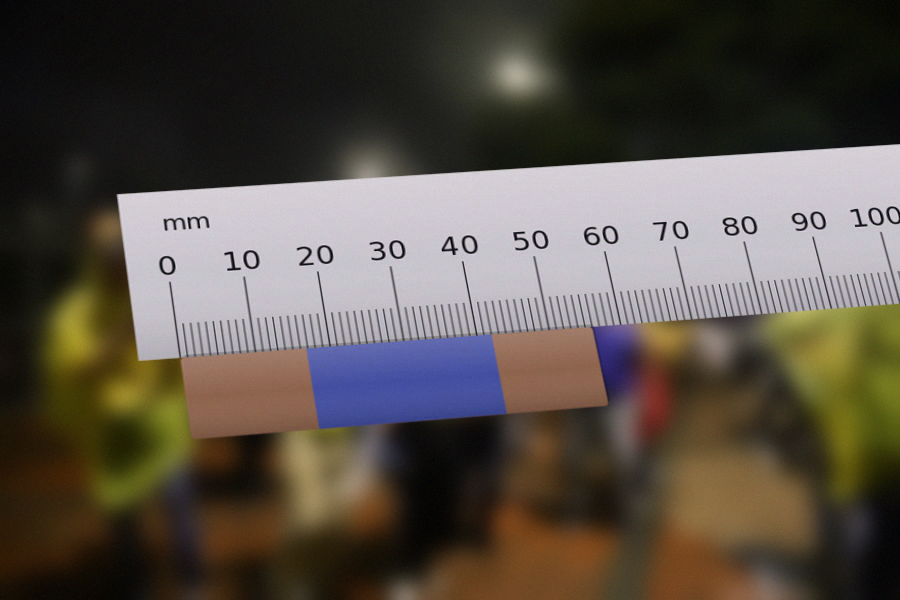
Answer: 56 mm
